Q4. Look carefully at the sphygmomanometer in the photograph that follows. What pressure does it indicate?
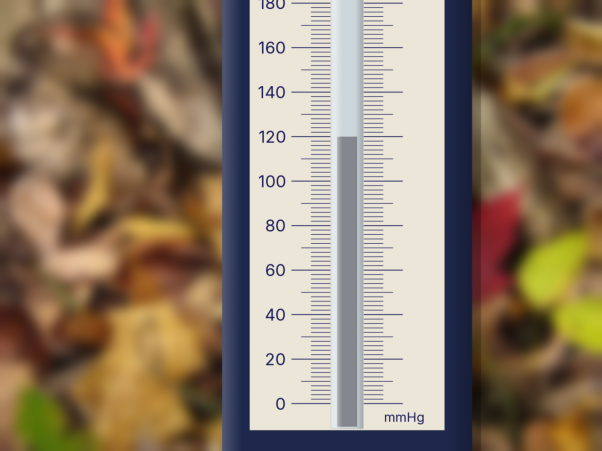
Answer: 120 mmHg
